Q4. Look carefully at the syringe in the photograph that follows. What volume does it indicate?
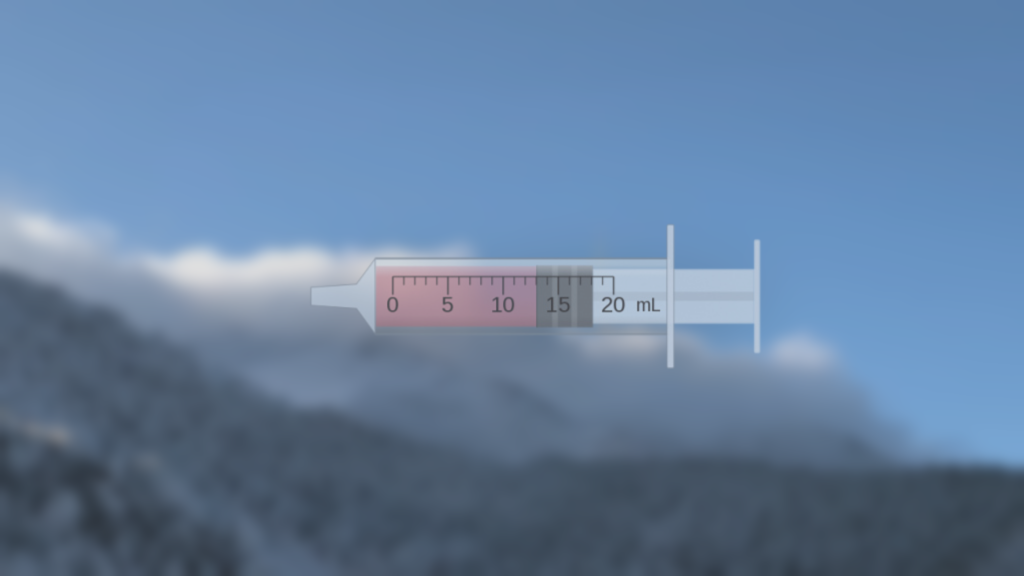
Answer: 13 mL
